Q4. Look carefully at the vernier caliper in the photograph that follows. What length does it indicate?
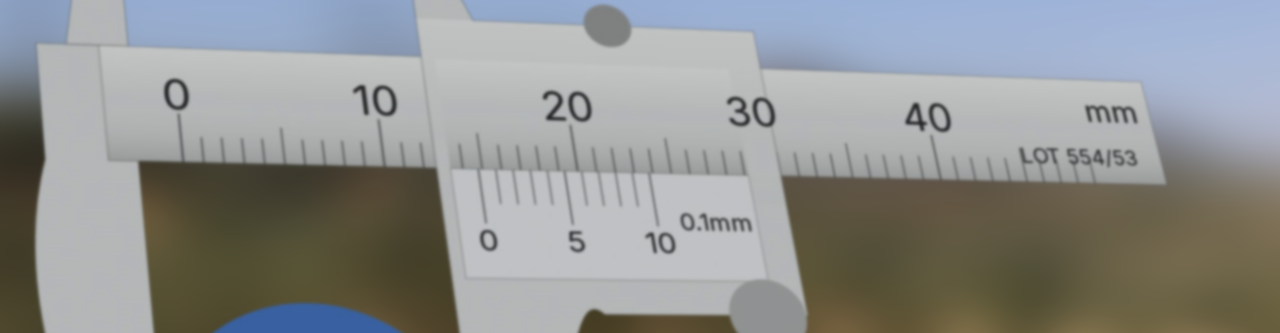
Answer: 14.8 mm
